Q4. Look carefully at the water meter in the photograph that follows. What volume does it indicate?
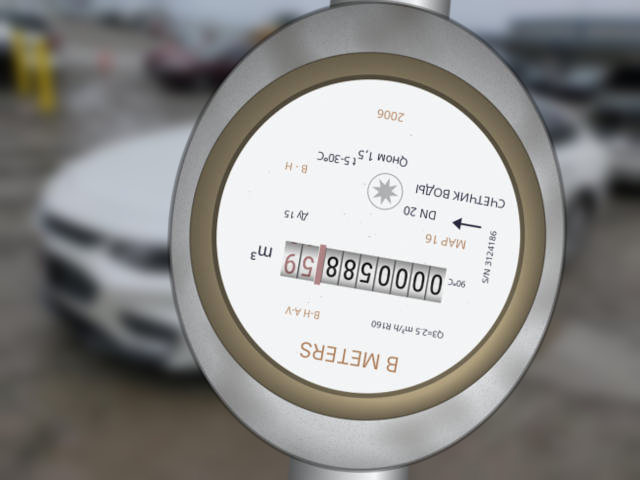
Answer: 588.59 m³
